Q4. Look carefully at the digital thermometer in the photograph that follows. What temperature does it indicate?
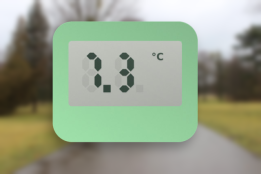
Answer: 7.3 °C
